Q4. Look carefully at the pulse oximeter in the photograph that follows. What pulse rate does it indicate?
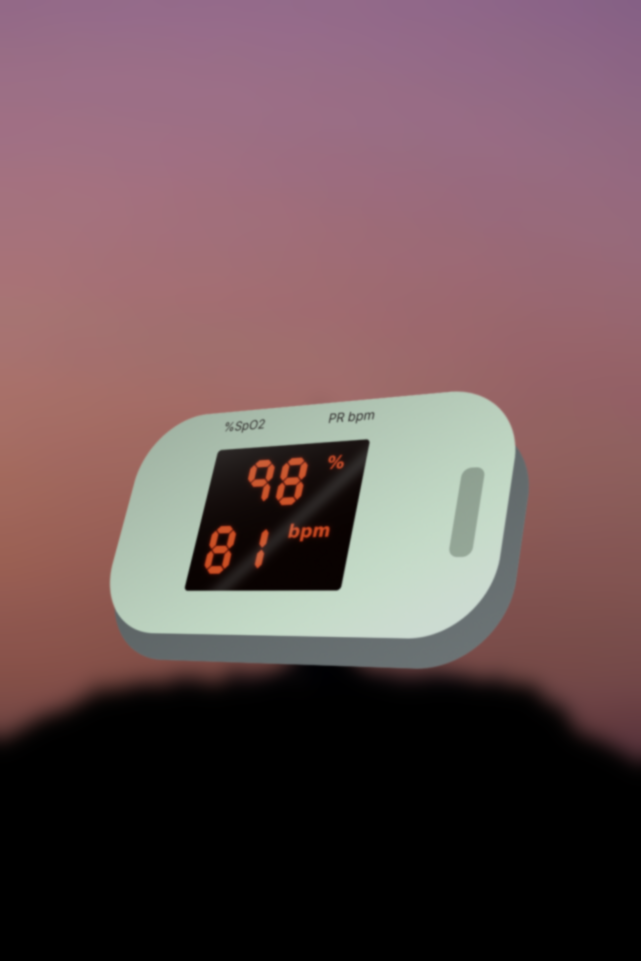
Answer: 81 bpm
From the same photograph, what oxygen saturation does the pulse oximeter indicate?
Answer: 98 %
